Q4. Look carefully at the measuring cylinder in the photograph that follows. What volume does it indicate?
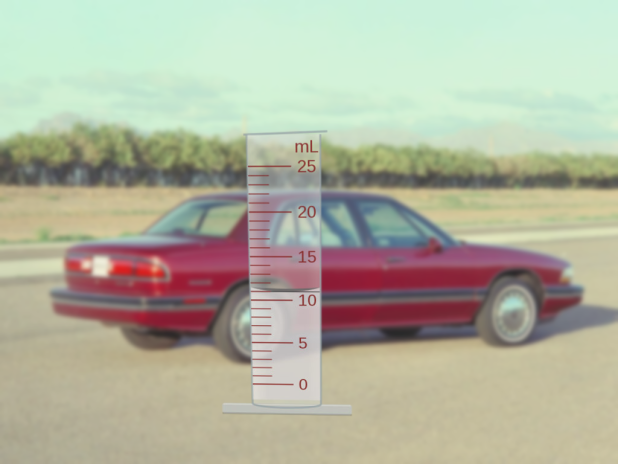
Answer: 11 mL
